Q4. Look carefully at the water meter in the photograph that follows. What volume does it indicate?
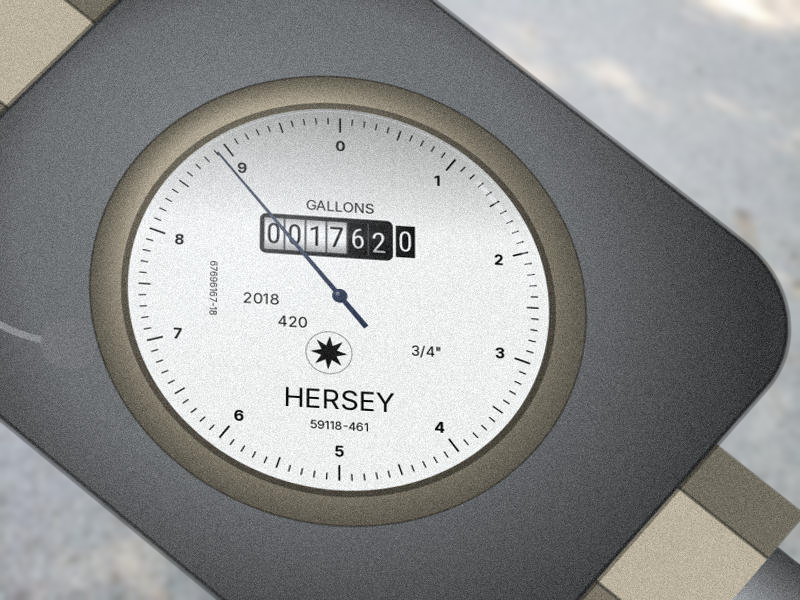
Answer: 17618.9 gal
